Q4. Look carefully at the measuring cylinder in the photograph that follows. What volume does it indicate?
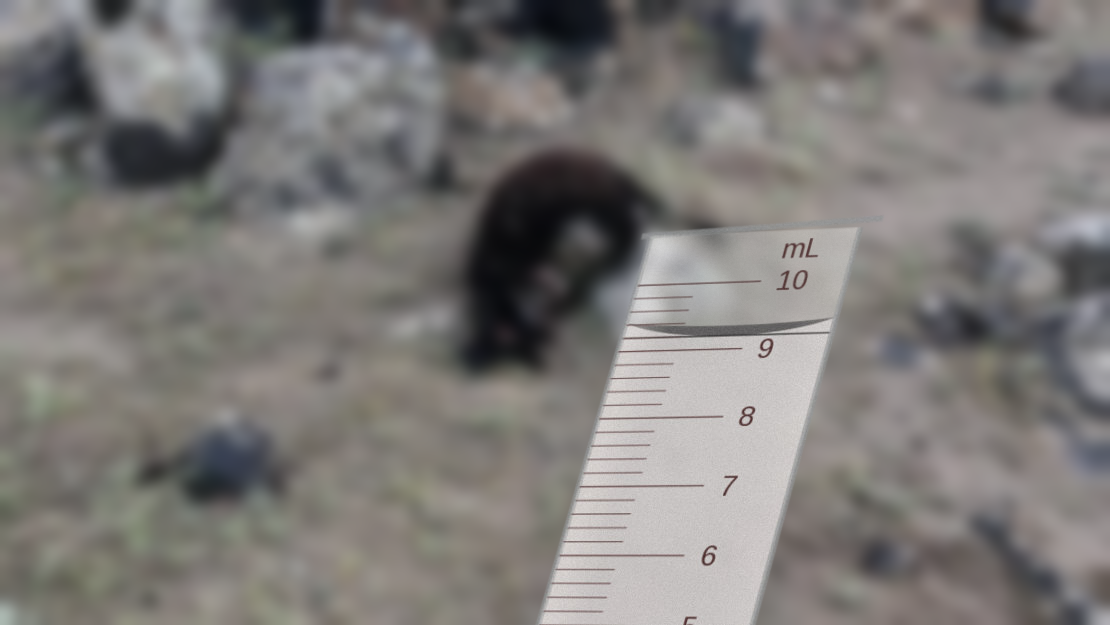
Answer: 9.2 mL
